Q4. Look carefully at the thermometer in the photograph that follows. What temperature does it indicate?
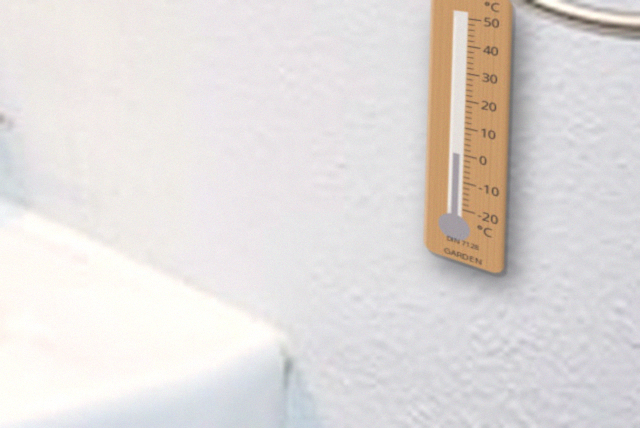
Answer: 0 °C
